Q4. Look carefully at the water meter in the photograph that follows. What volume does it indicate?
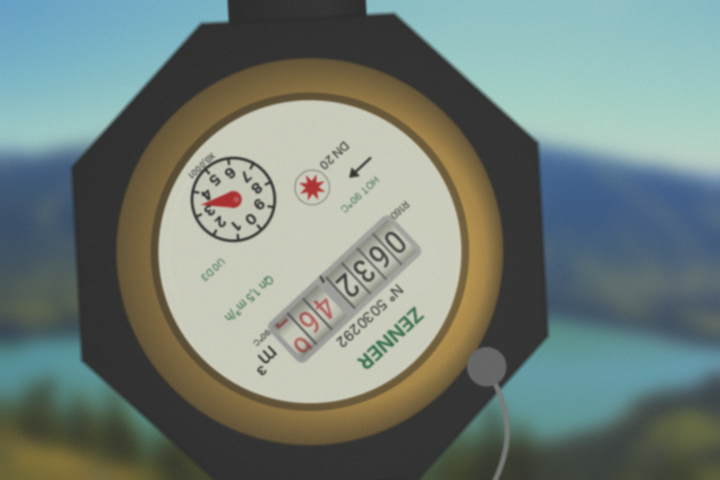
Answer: 632.4663 m³
